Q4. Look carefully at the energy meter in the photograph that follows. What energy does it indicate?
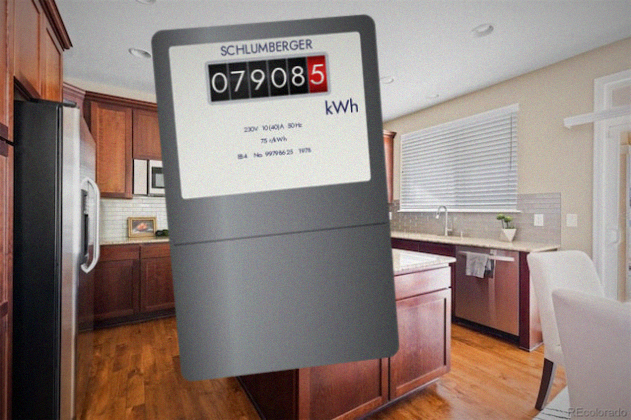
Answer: 7908.5 kWh
